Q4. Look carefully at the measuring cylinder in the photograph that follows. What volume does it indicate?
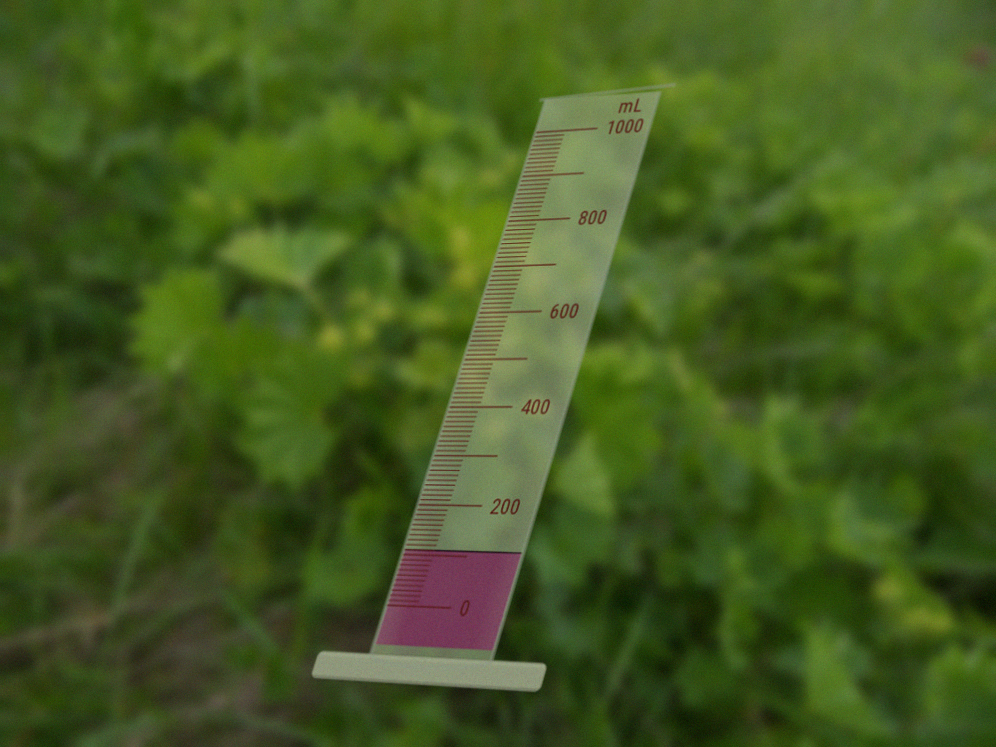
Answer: 110 mL
